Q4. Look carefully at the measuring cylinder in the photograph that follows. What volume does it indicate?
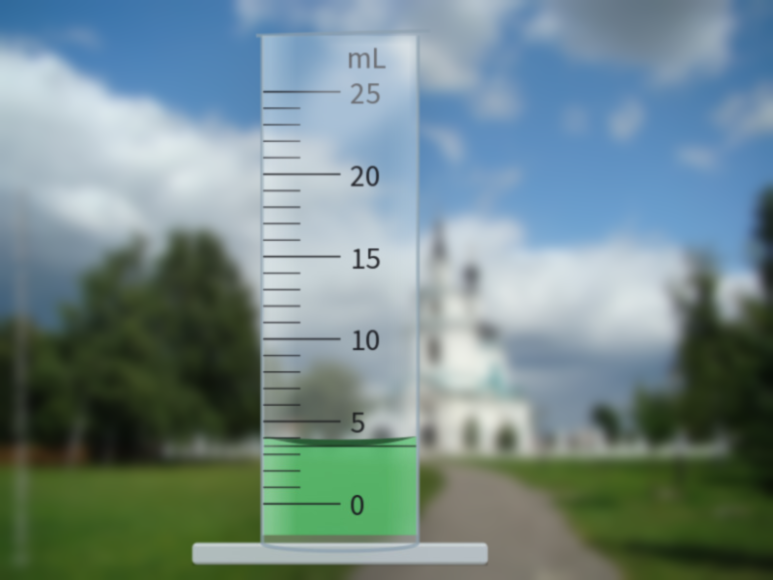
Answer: 3.5 mL
